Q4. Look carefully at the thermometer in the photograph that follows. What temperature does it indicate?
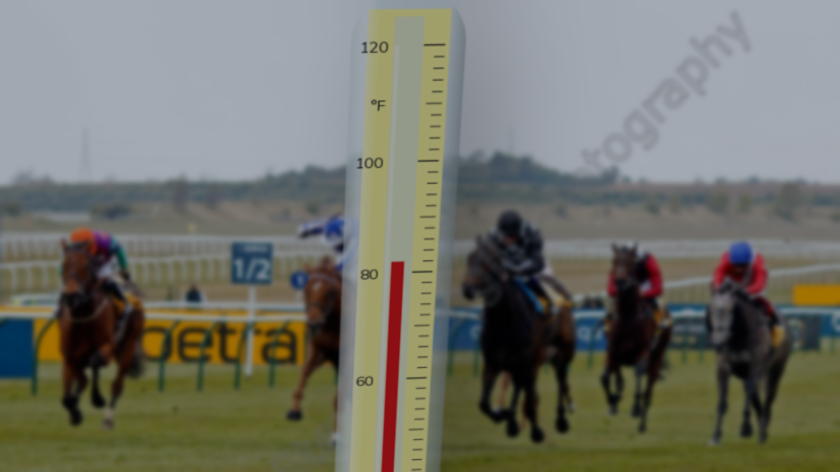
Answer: 82 °F
